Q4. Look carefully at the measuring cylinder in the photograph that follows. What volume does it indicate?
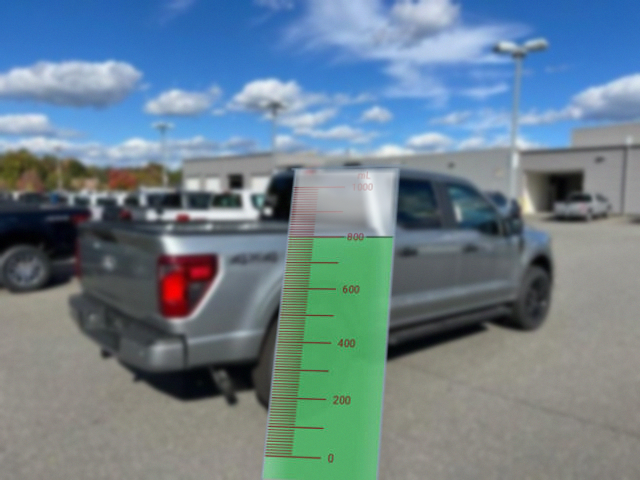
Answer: 800 mL
